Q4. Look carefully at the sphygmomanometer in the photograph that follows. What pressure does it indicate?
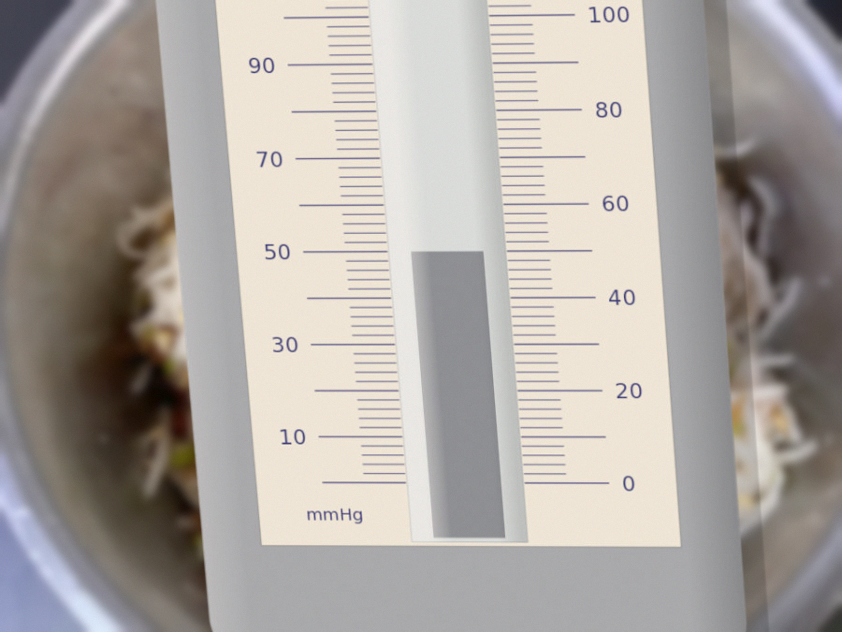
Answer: 50 mmHg
